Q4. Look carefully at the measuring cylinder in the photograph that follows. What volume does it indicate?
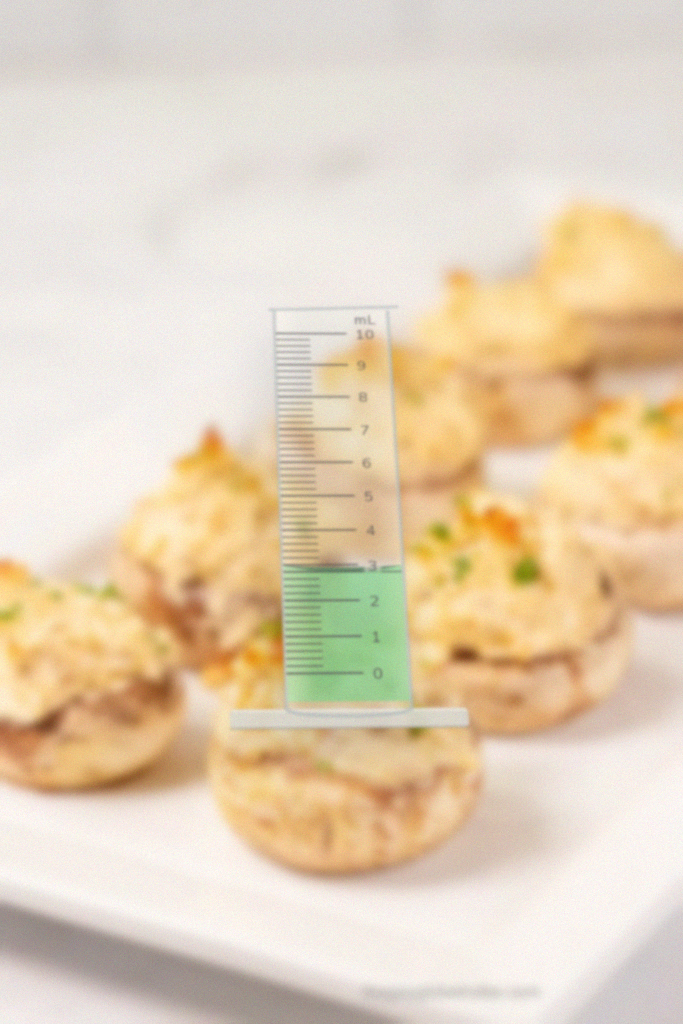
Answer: 2.8 mL
